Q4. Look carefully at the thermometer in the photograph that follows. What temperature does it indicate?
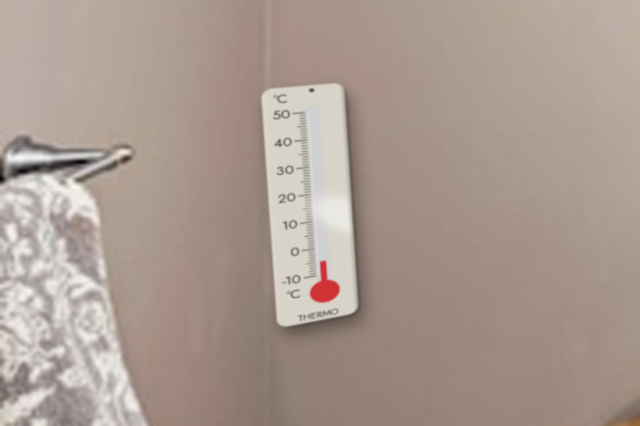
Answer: -5 °C
